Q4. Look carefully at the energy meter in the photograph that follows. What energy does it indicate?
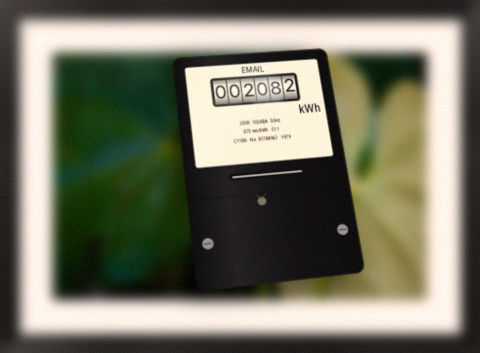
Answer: 2082 kWh
